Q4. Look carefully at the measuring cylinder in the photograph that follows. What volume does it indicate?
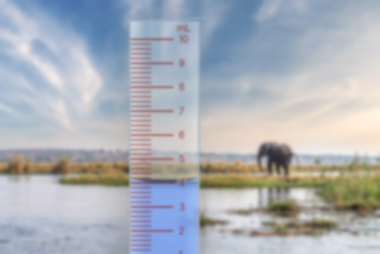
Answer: 4 mL
